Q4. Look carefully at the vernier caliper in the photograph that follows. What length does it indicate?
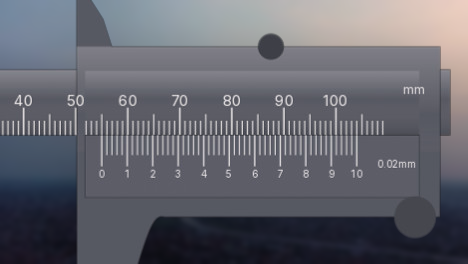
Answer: 55.0 mm
